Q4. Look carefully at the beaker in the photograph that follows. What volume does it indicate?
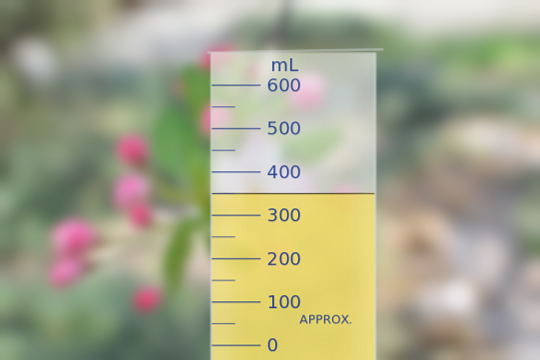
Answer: 350 mL
